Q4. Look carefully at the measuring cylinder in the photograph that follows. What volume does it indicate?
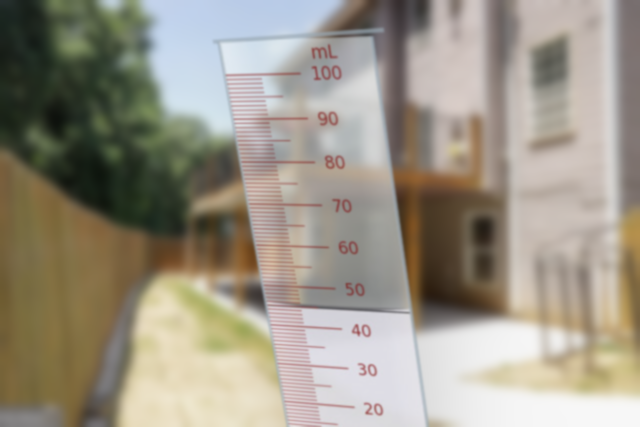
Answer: 45 mL
